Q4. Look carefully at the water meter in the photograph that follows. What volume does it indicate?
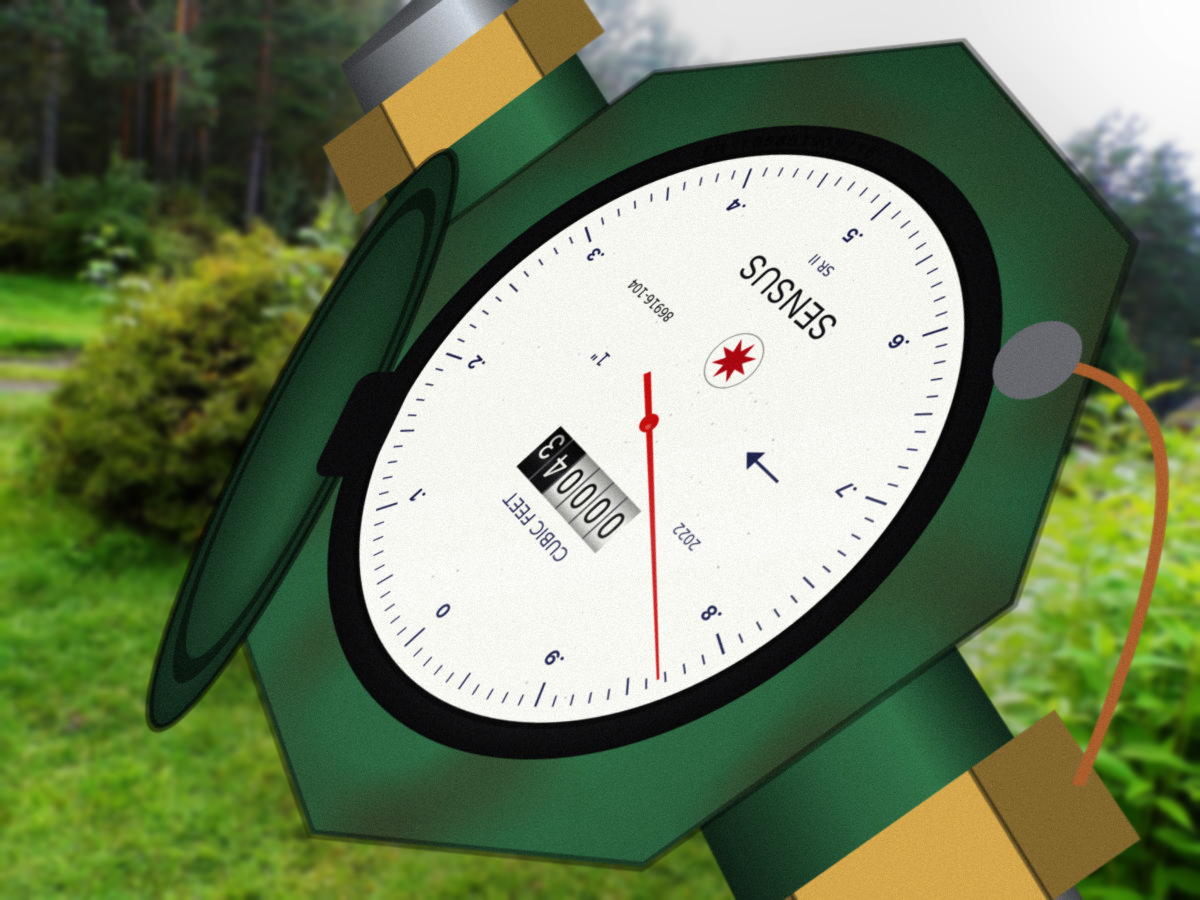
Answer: 42.83 ft³
